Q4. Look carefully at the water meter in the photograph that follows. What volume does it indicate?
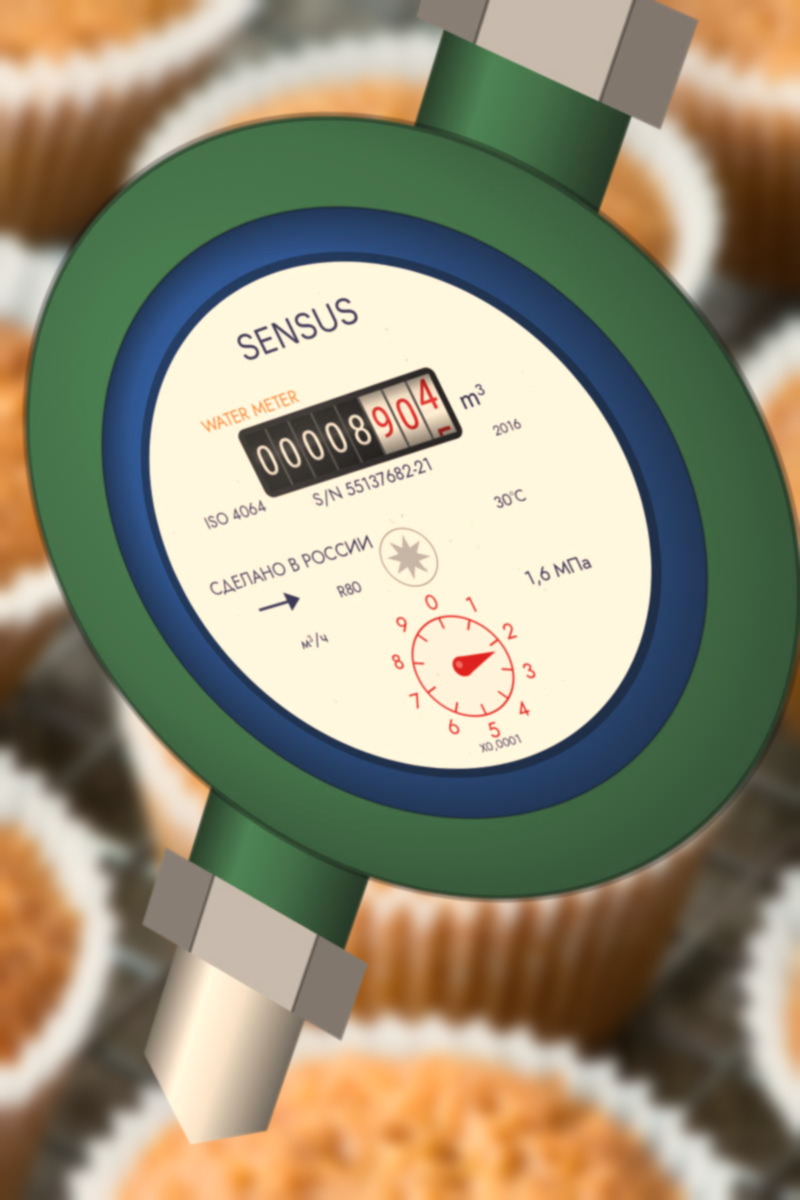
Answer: 8.9042 m³
